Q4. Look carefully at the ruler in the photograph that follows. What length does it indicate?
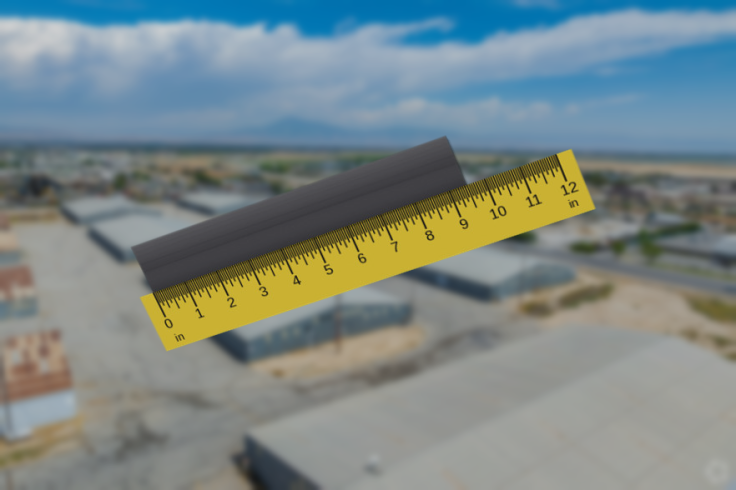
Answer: 9.5 in
